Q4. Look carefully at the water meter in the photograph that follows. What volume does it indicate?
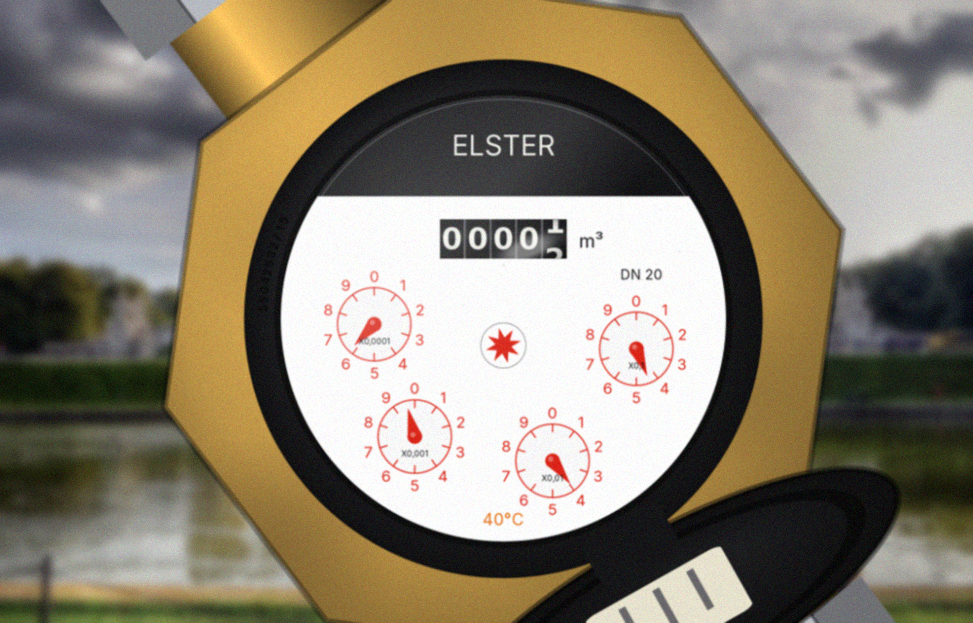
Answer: 1.4396 m³
